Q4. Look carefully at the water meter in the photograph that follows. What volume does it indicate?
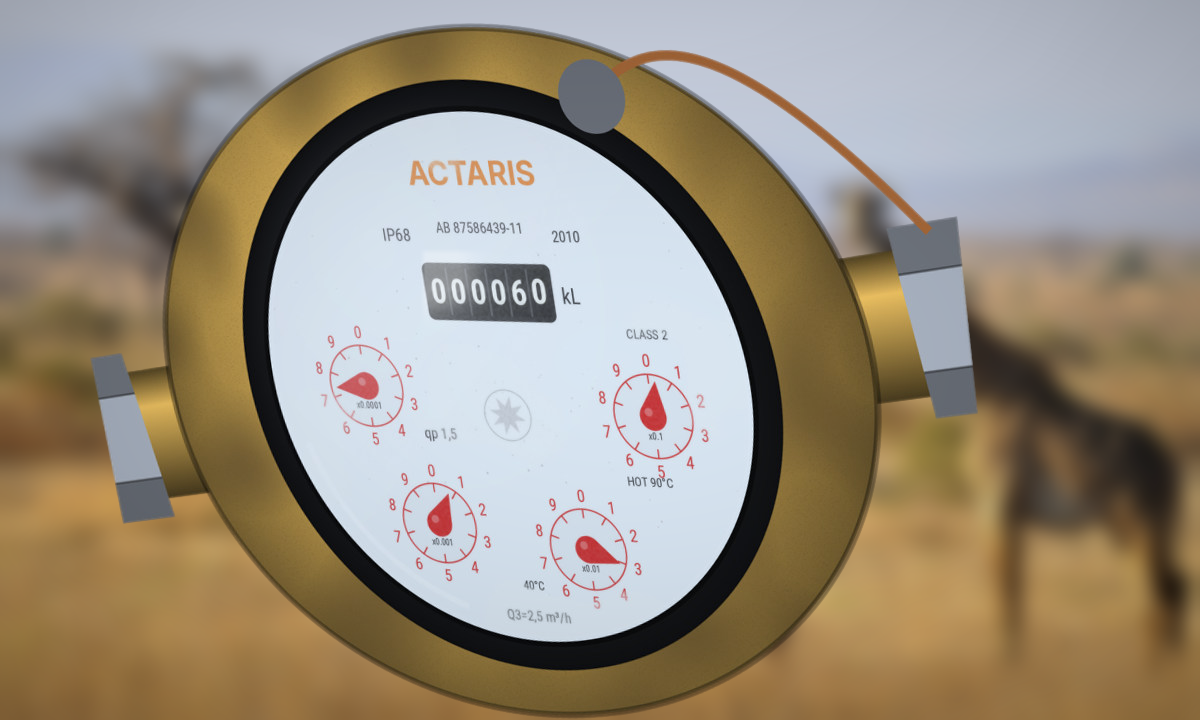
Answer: 60.0307 kL
